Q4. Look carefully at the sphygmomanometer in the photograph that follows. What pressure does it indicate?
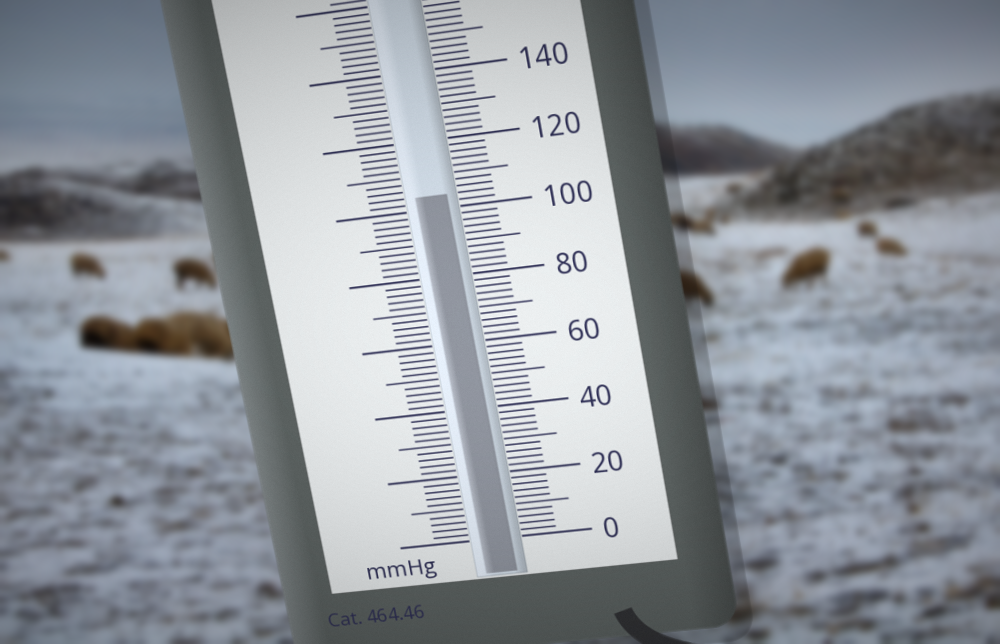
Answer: 104 mmHg
